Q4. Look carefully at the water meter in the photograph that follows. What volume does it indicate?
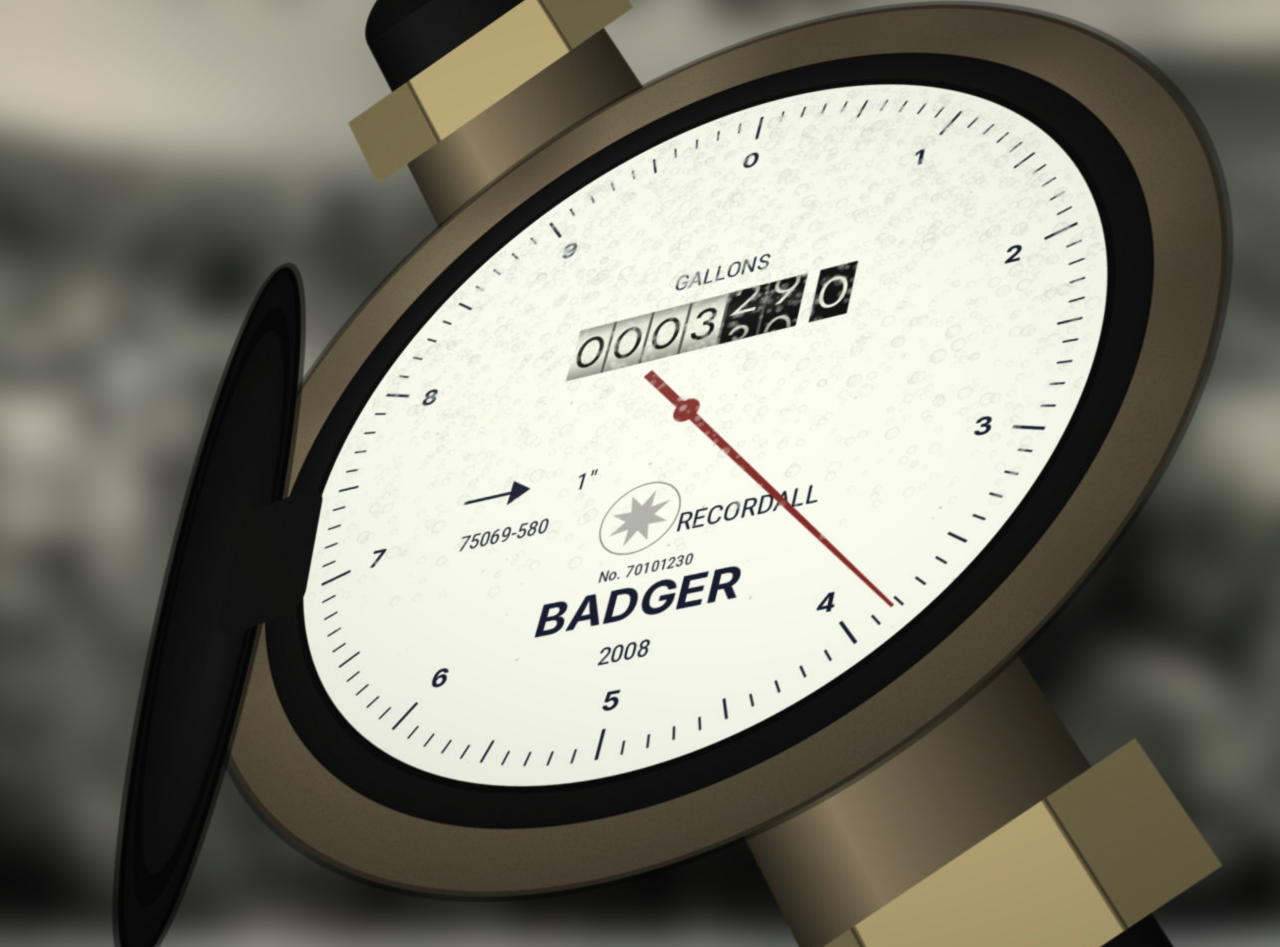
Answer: 3293.8 gal
